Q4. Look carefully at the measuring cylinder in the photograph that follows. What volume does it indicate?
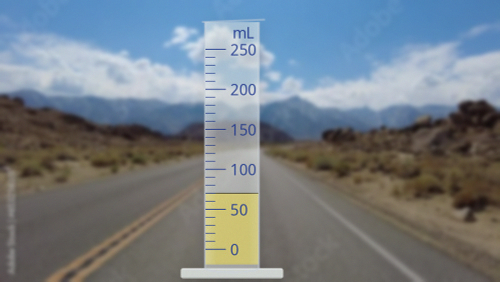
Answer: 70 mL
